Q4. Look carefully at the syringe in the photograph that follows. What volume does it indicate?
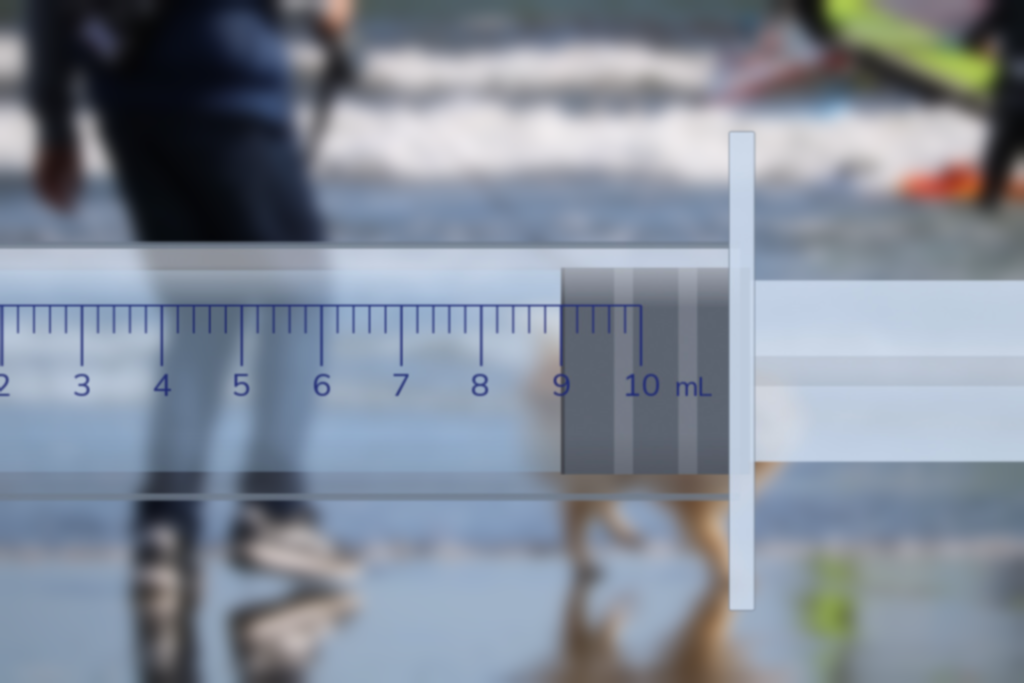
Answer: 9 mL
